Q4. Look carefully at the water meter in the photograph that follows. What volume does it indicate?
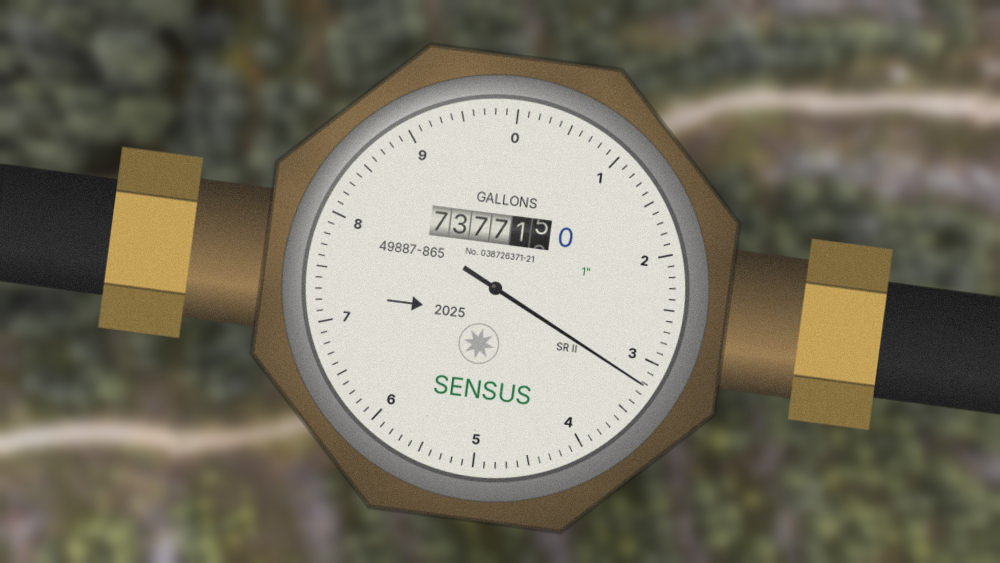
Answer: 7377153.2 gal
